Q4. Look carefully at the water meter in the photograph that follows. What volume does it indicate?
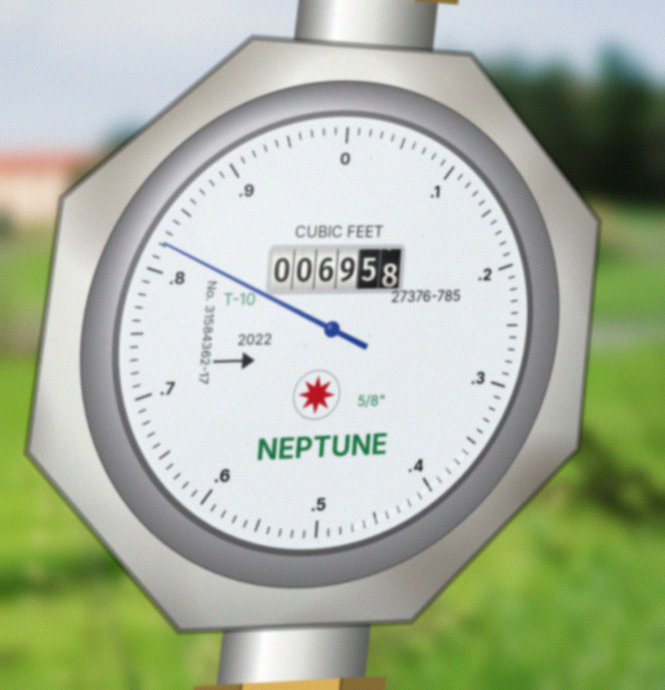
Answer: 6957.82 ft³
